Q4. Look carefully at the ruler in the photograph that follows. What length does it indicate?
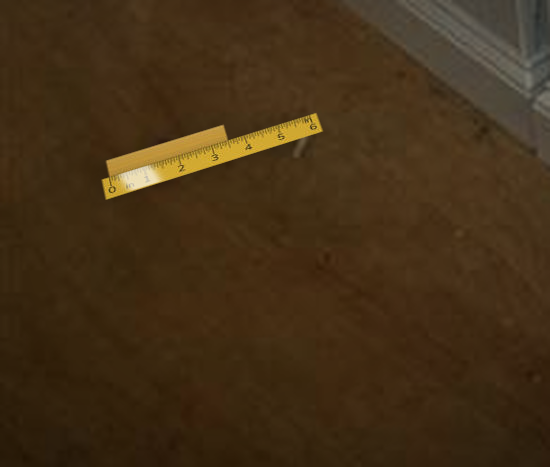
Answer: 3.5 in
